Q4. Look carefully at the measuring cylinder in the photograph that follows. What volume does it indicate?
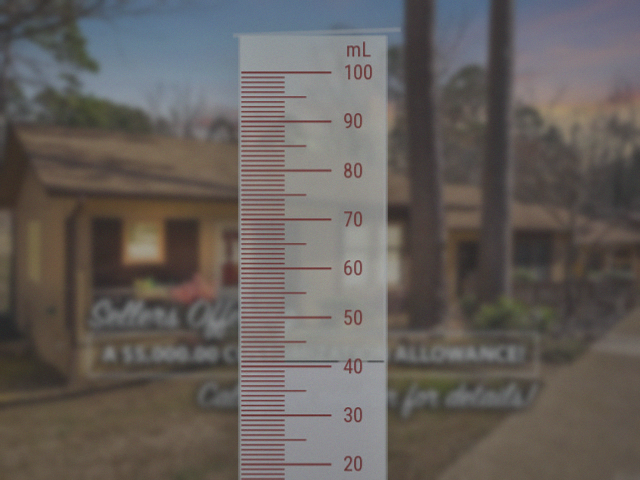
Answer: 41 mL
